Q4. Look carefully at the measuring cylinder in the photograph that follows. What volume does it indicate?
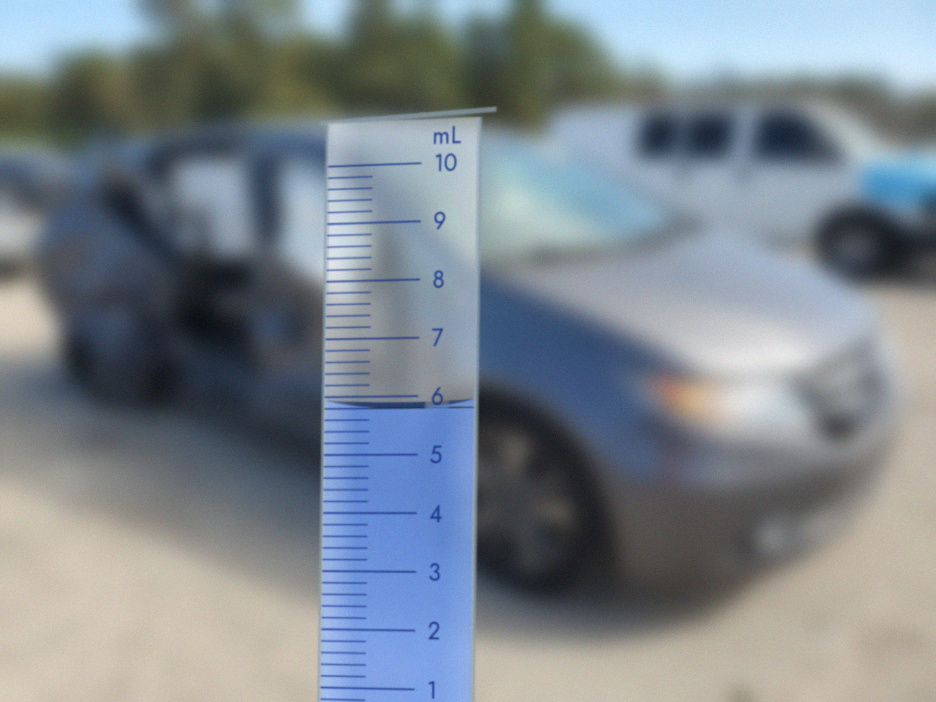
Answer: 5.8 mL
